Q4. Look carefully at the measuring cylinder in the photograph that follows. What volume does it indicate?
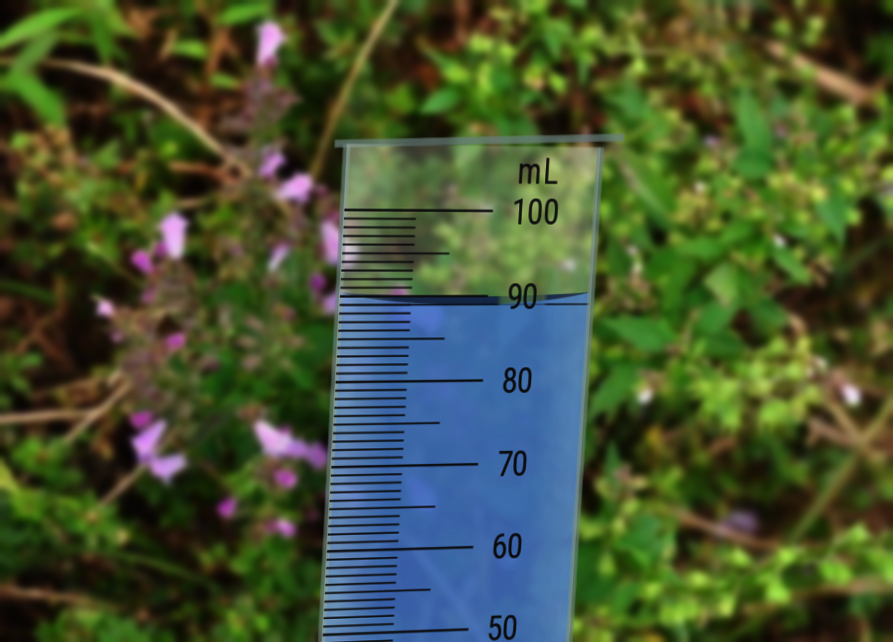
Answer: 89 mL
